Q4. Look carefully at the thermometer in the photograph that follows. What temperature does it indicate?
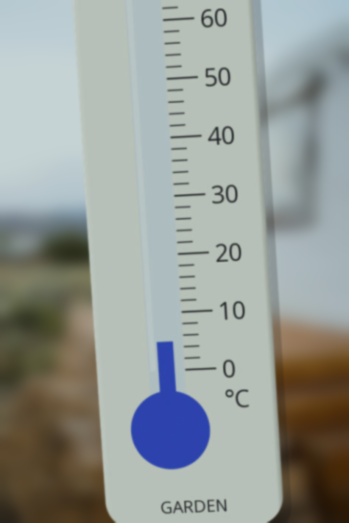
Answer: 5 °C
